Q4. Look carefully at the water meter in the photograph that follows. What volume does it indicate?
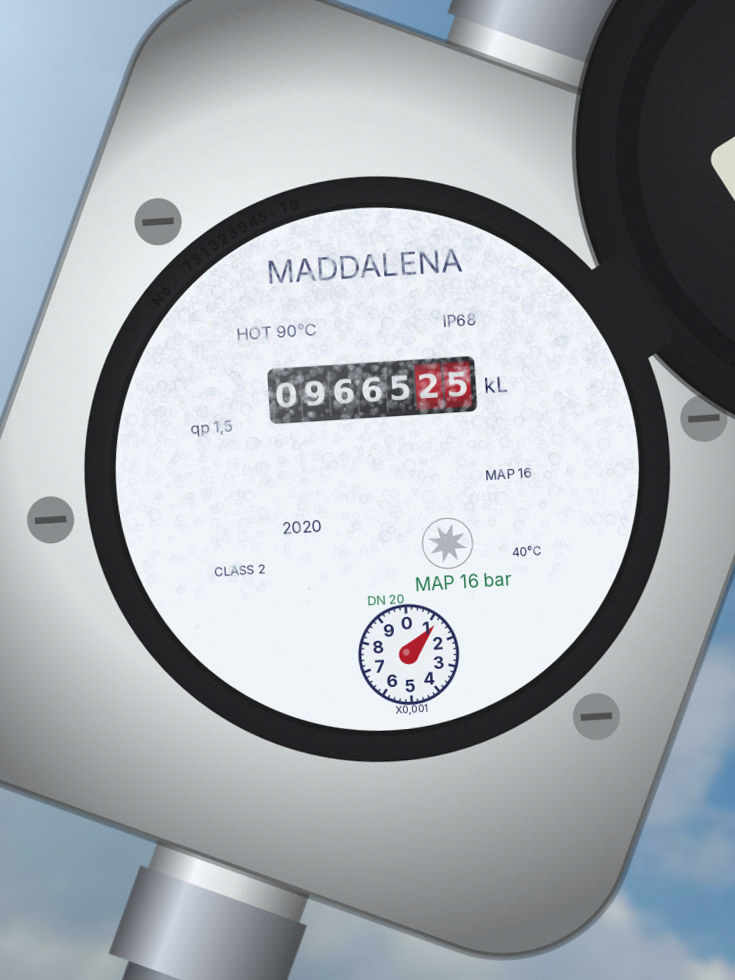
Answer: 9665.251 kL
